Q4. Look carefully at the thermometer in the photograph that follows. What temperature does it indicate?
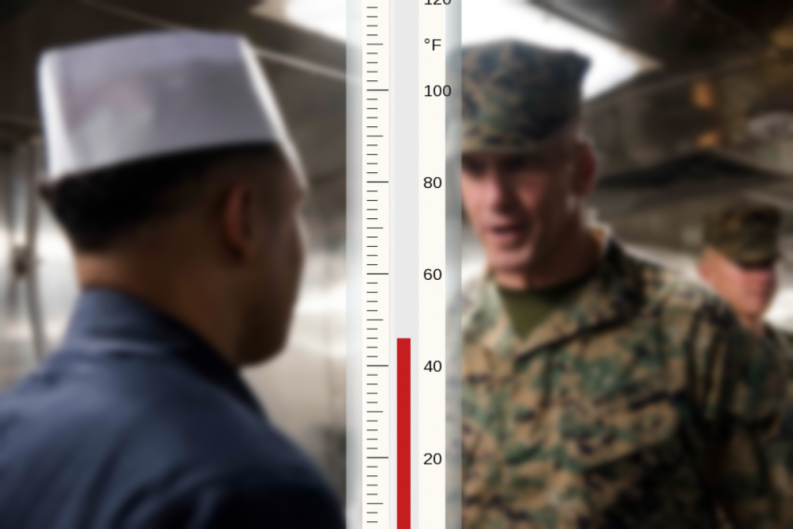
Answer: 46 °F
